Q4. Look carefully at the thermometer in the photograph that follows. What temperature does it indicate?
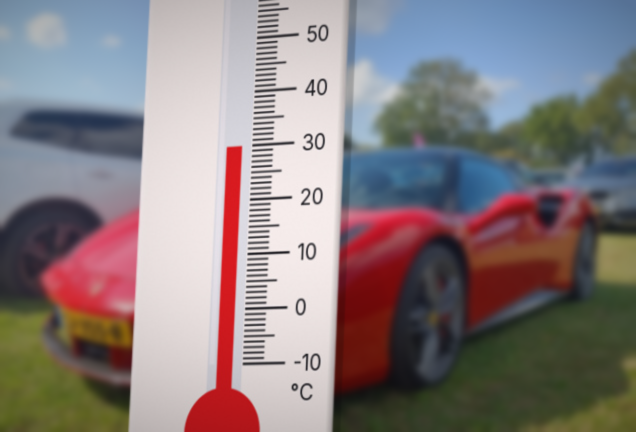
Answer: 30 °C
